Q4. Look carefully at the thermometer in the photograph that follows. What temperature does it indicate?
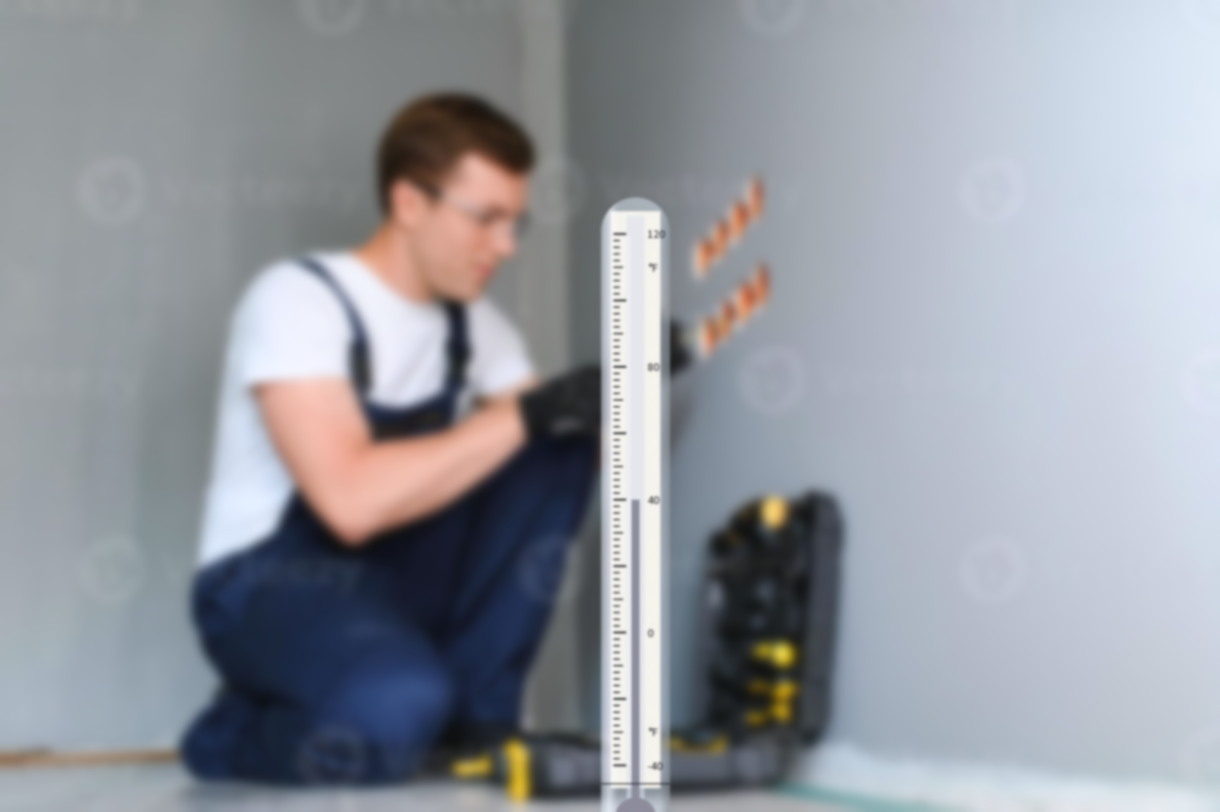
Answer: 40 °F
